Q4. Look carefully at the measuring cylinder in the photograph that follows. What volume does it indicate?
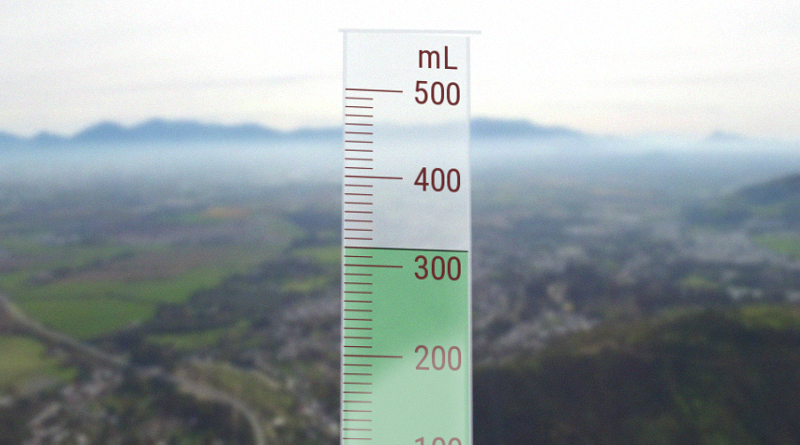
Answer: 320 mL
